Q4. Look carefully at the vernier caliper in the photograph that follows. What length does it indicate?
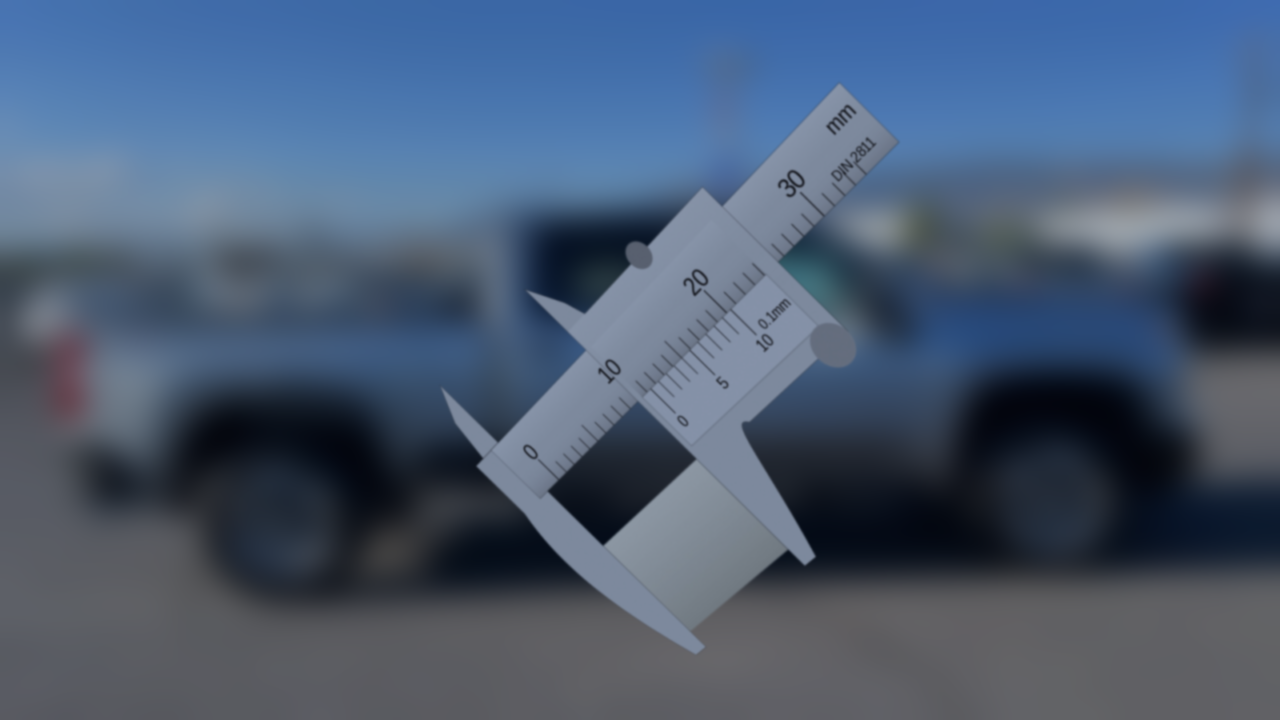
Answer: 11.4 mm
